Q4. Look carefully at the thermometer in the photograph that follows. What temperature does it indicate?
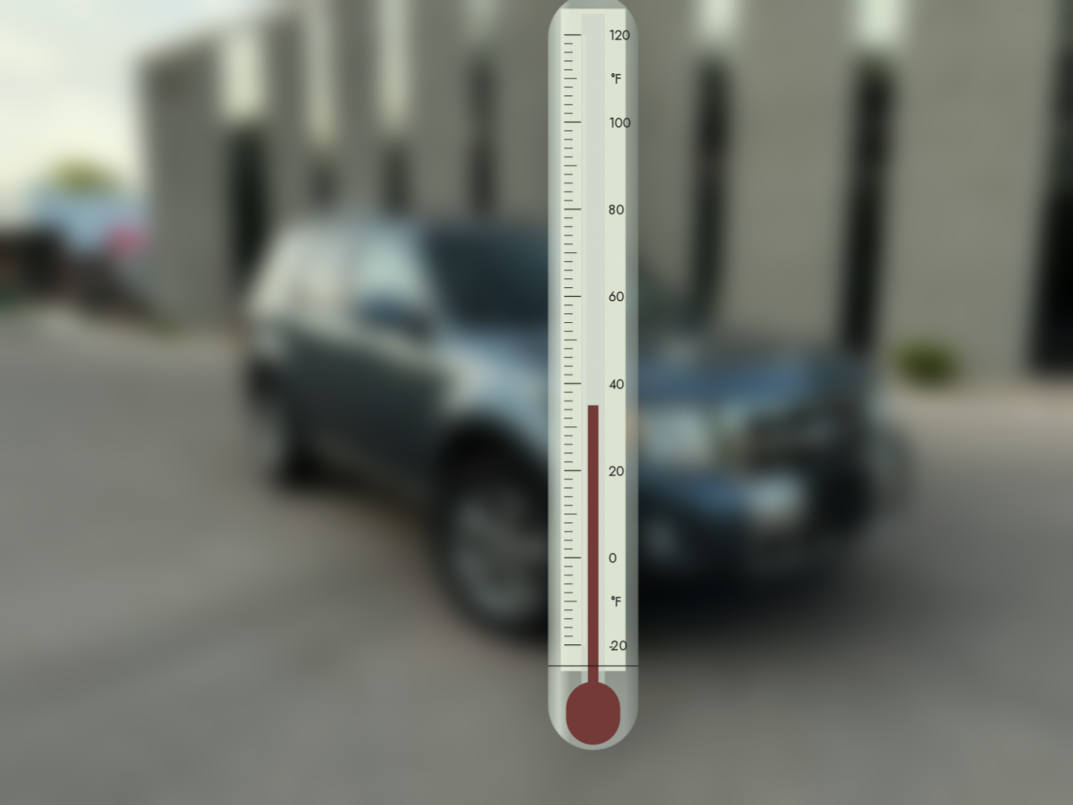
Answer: 35 °F
